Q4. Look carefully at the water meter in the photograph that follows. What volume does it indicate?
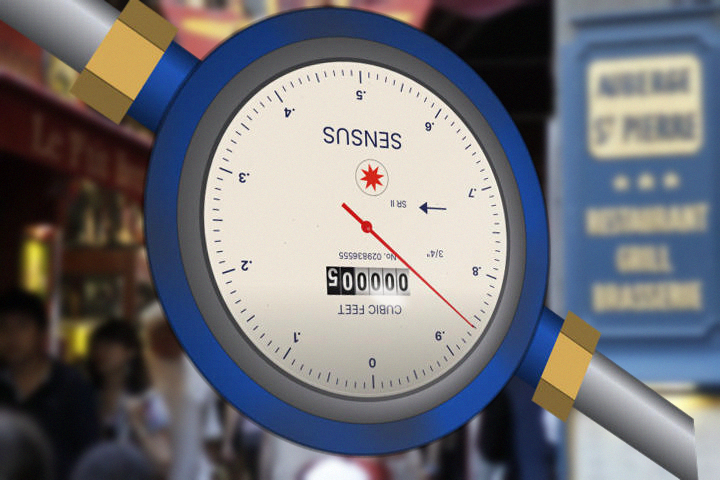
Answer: 4.86 ft³
